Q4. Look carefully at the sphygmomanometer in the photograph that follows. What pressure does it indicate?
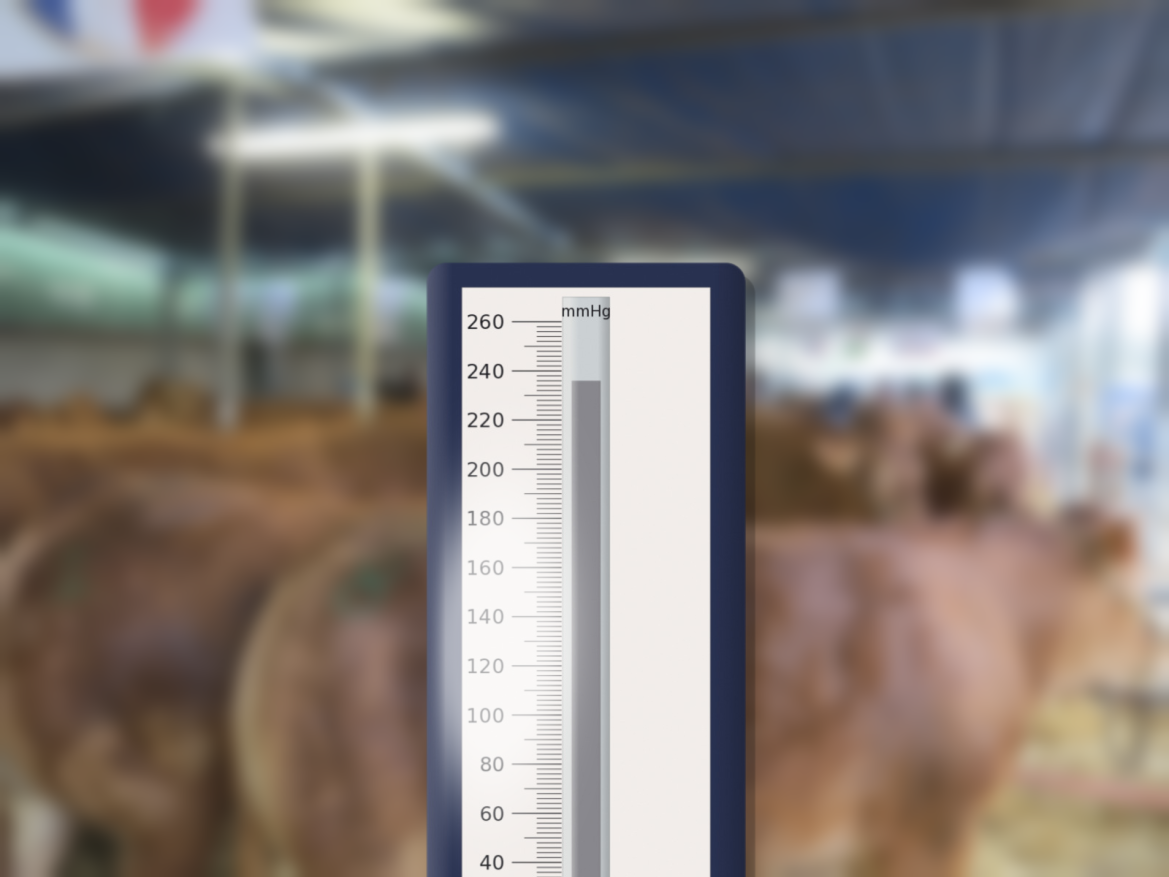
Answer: 236 mmHg
